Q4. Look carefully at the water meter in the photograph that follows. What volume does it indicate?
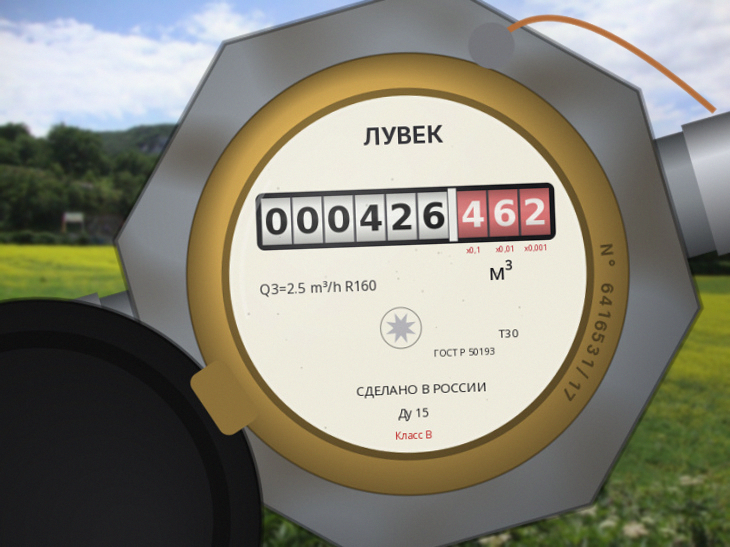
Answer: 426.462 m³
